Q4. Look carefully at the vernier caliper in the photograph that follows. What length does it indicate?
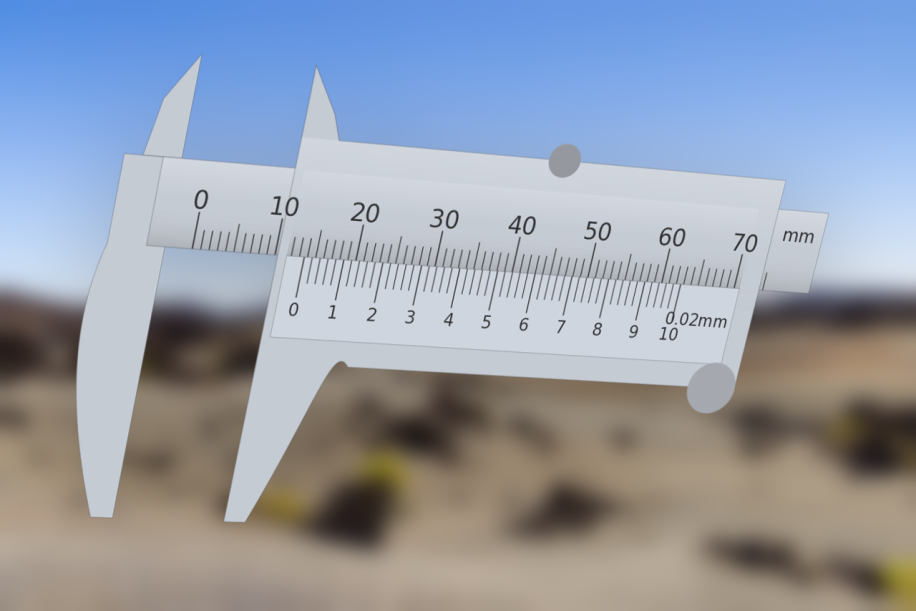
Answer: 13.6 mm
